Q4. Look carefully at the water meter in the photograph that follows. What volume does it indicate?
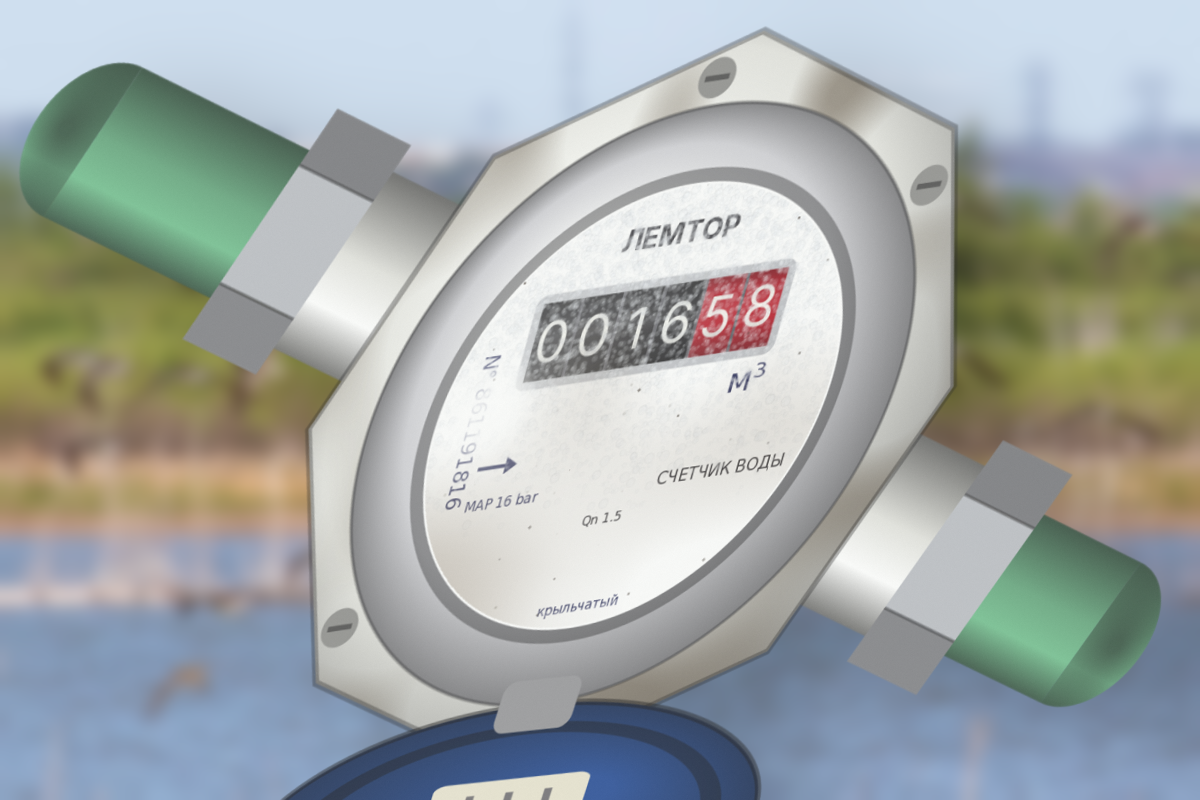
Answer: 16.58 m³
